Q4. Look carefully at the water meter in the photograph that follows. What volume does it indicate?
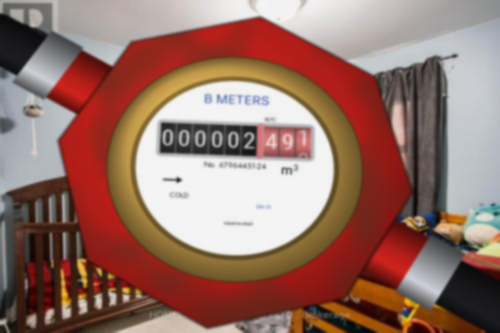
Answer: 2.491 m³
